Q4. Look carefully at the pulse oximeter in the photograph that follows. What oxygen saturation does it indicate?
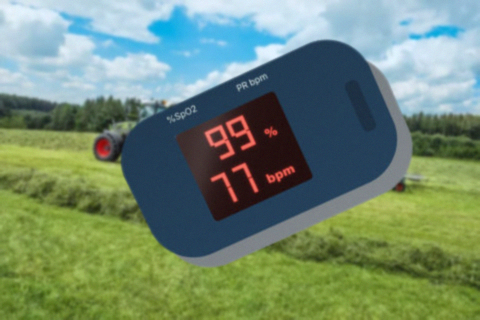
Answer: 99 %
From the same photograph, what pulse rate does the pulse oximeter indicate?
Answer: 77 bpm
